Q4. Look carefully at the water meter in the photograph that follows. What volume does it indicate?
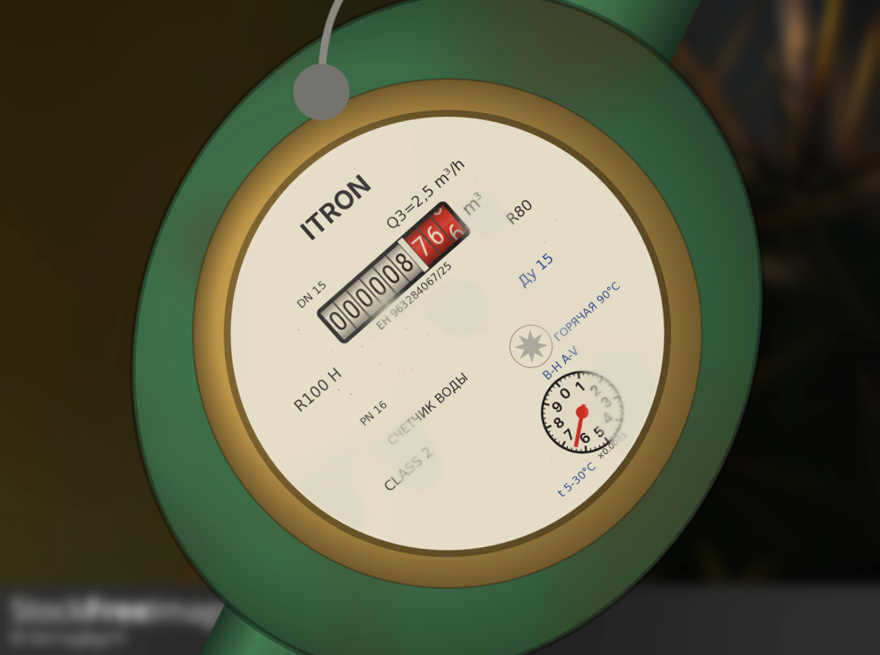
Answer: 8.7656 m³
